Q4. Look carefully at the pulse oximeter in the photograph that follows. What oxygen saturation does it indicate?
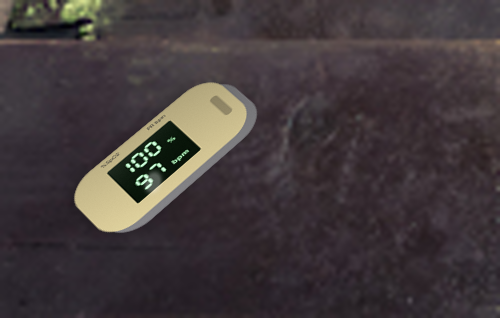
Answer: 100 %
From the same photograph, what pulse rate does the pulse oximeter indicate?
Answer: 97 bpm
